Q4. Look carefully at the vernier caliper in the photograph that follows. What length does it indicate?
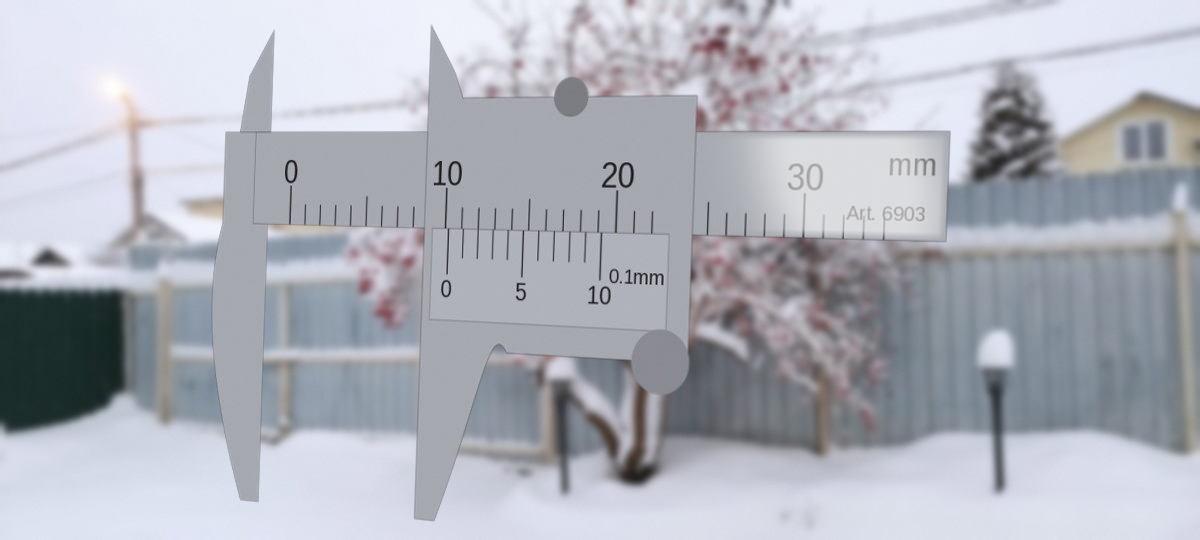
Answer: 10.2 mm
